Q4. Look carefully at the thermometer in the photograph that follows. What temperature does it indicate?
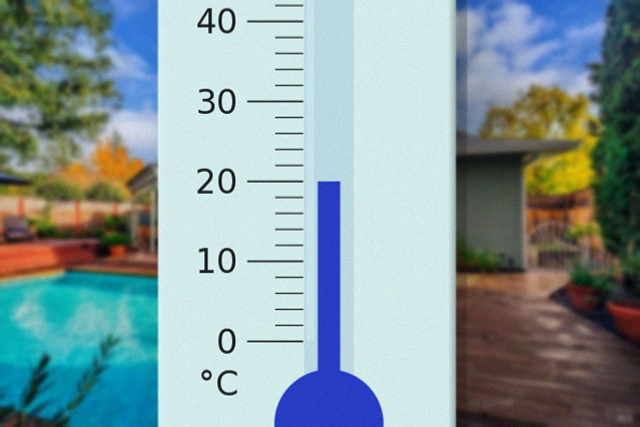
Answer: 20 °C
